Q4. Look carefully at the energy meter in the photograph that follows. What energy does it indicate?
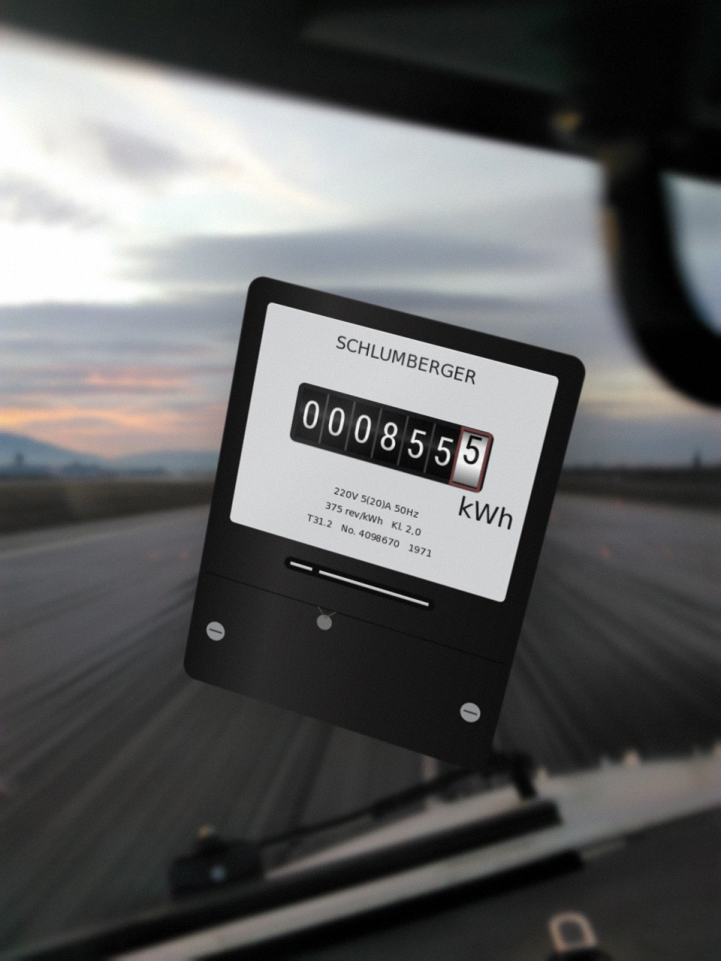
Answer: 855.5 kWh
